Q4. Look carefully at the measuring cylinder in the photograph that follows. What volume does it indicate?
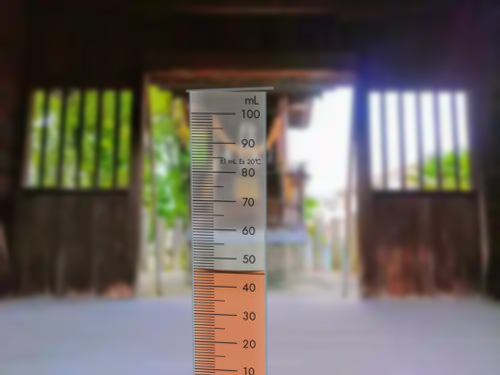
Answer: 45 mL
